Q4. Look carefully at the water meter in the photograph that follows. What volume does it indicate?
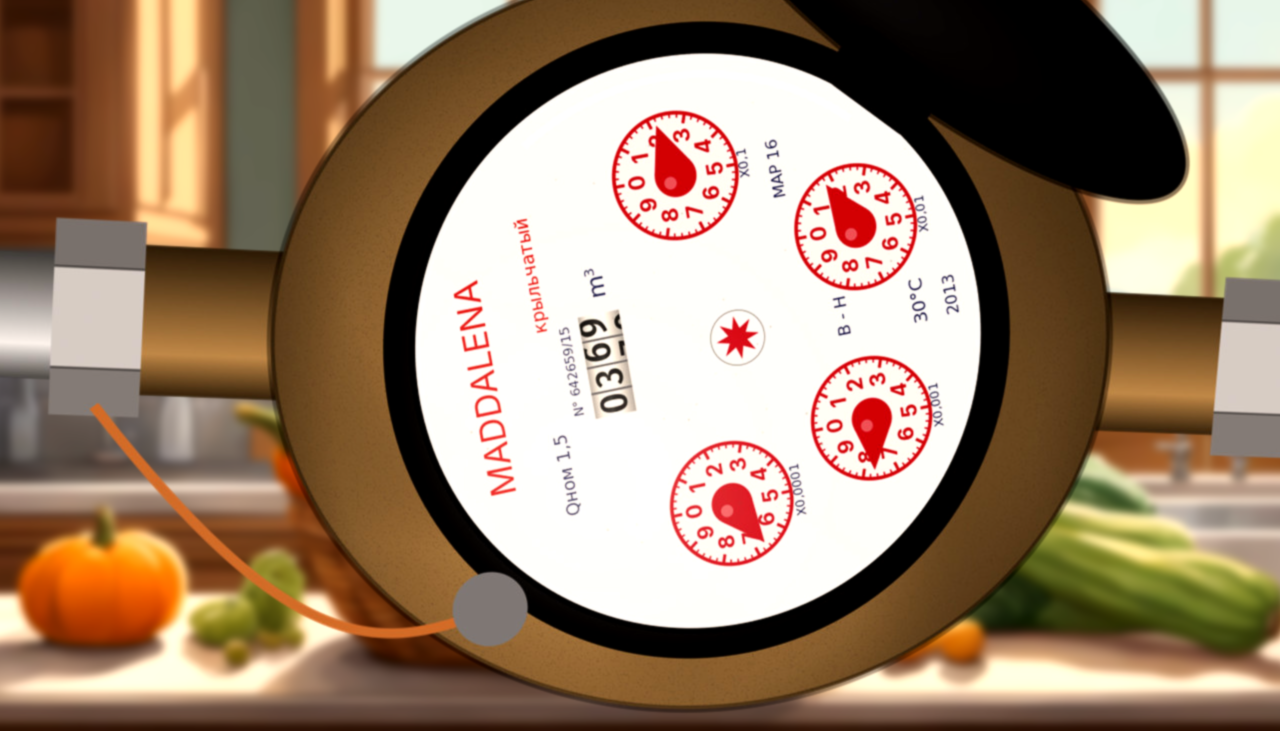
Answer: 369.2176 m³
